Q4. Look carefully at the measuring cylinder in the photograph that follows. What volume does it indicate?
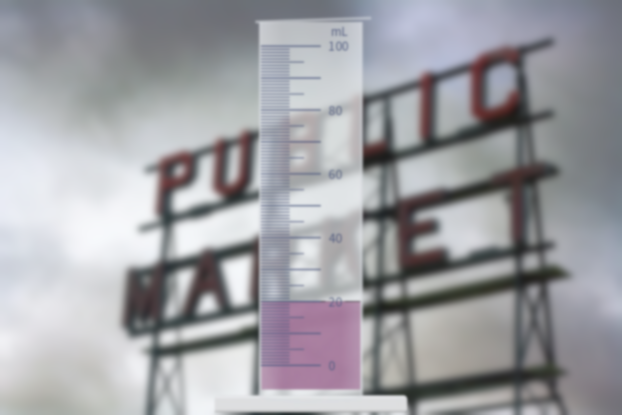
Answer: 20 mL
